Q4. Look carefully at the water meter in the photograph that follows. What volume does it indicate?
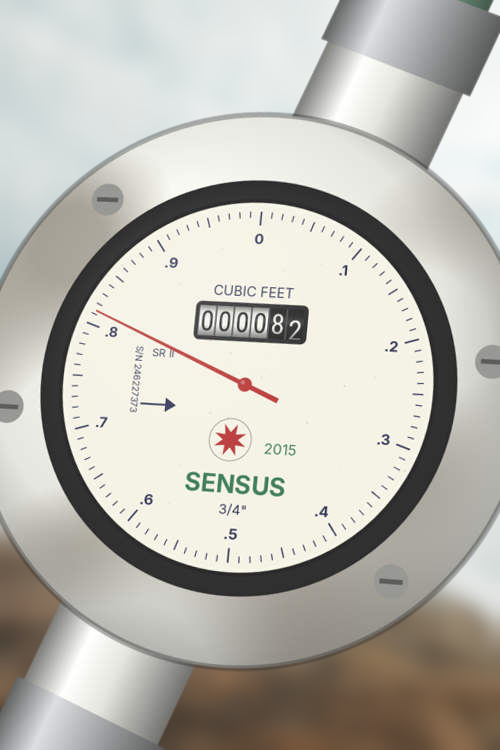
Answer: 81.81 ft³
